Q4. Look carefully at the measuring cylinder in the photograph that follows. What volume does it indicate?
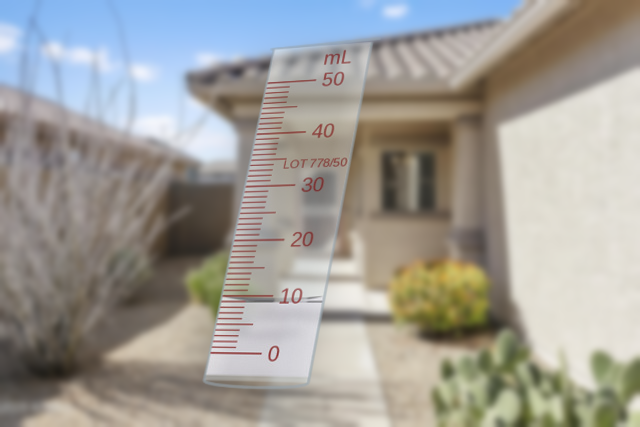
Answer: 9 mL
